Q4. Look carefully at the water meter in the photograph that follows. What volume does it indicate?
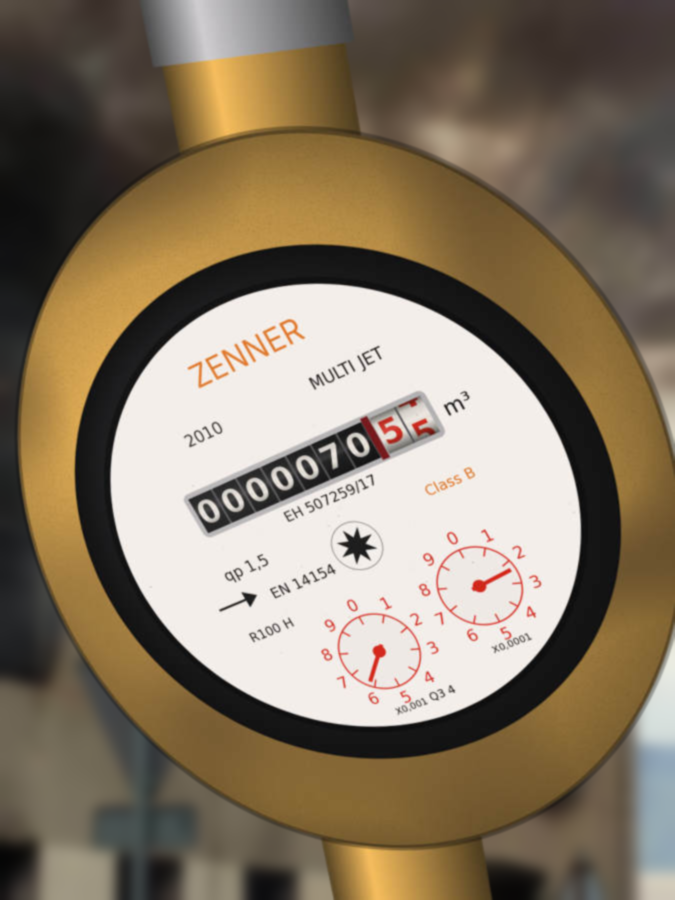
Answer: 70.5462 m³
